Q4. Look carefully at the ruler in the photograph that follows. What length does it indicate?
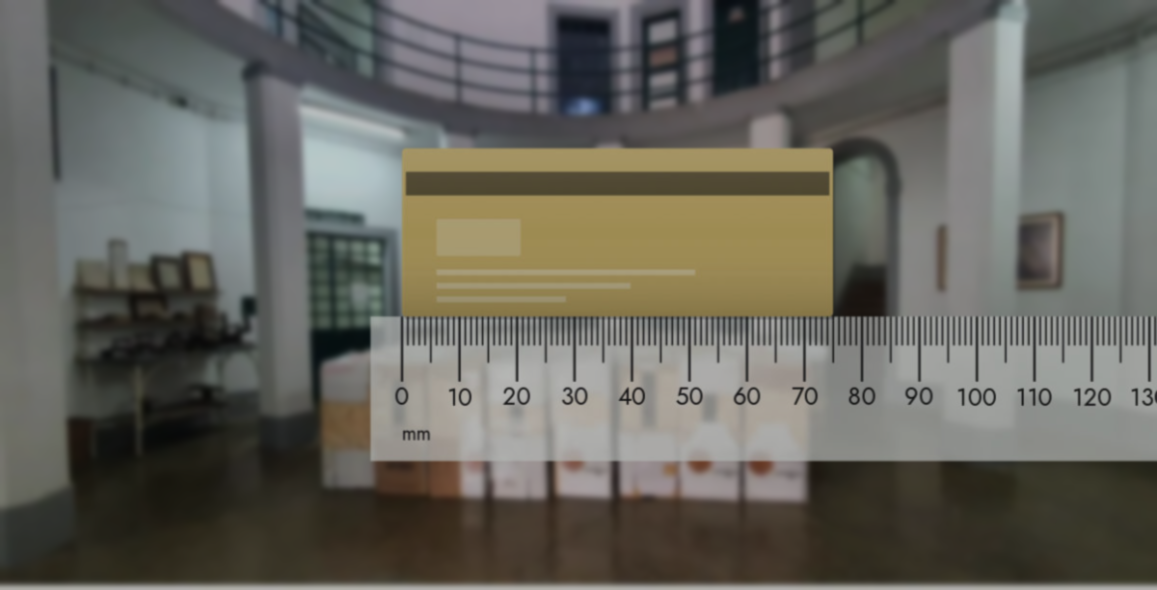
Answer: 75 mm
